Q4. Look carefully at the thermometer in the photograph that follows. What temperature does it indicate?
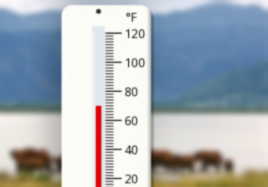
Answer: 70 °F
